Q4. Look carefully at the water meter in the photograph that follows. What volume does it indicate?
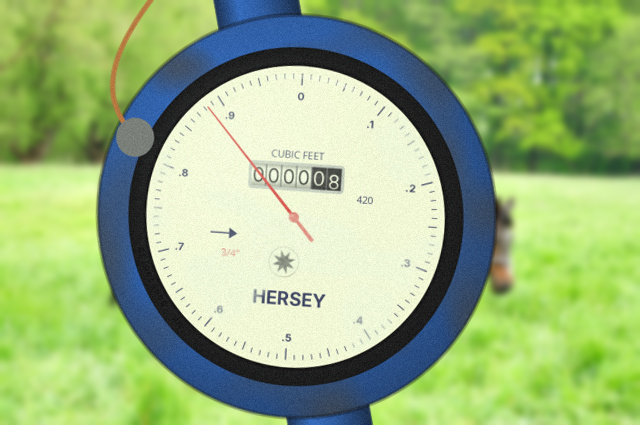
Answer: 7.88 ft³
